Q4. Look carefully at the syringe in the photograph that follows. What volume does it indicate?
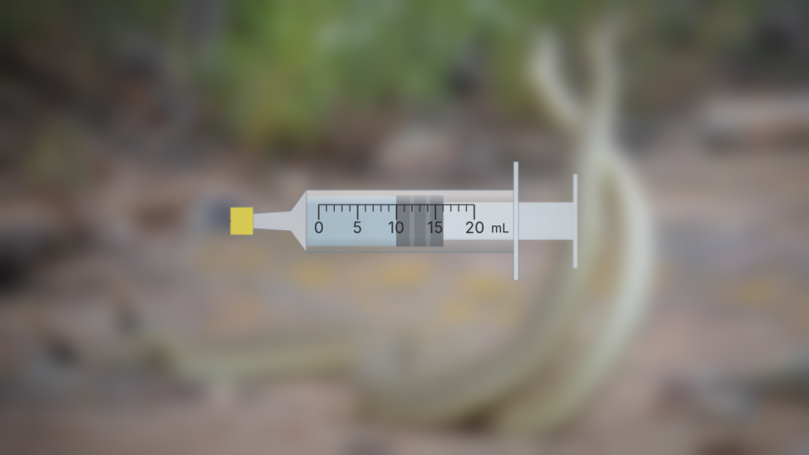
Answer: 10 mL
